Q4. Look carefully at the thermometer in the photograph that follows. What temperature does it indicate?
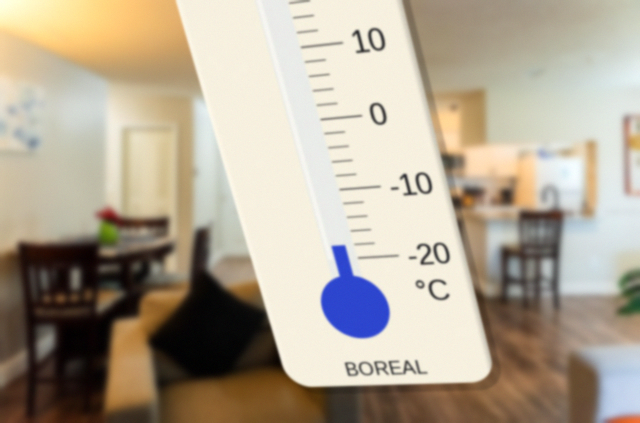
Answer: -18 °C
